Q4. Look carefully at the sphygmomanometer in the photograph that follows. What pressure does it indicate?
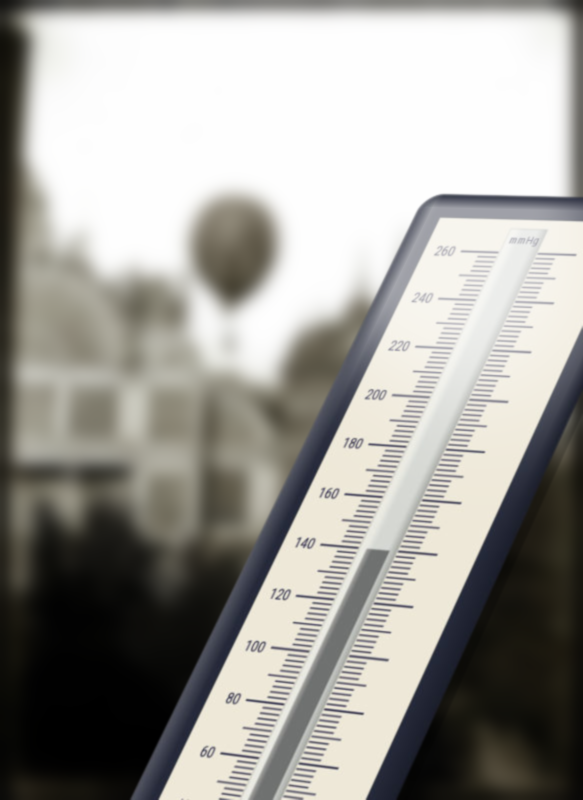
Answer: 140 mmHg
